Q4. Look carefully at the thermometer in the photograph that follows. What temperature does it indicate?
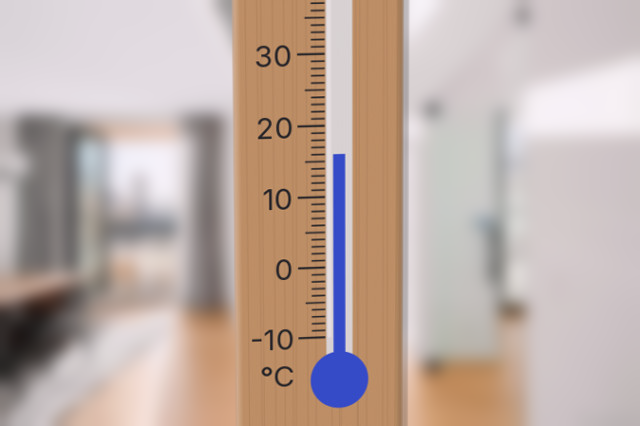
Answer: 16 °C
